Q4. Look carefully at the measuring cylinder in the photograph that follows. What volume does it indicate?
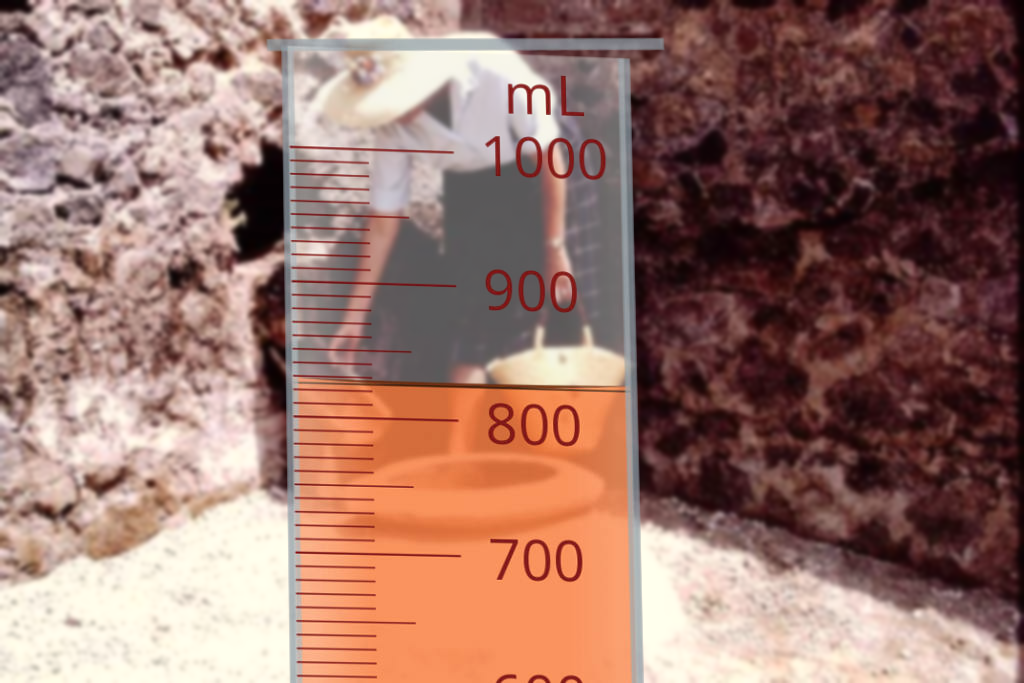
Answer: 825 mL
